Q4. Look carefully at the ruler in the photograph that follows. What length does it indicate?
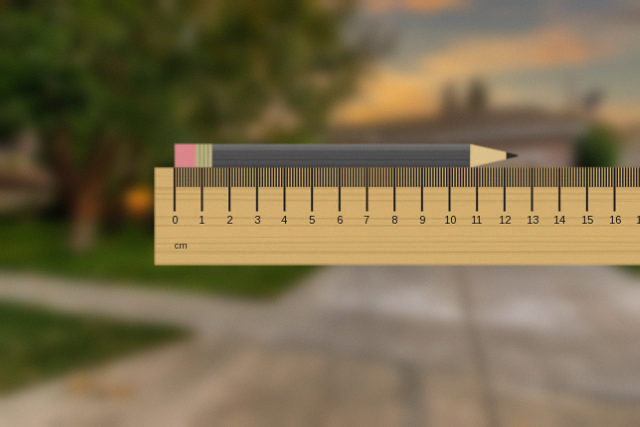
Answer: 12.5 cm
